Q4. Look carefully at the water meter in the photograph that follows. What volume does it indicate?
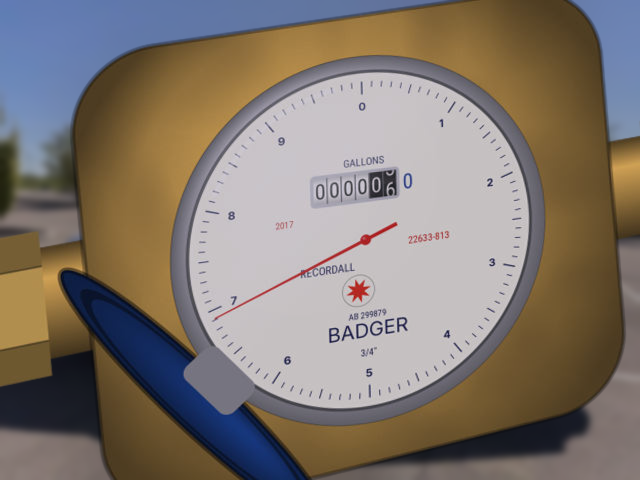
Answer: 56.9 gal
